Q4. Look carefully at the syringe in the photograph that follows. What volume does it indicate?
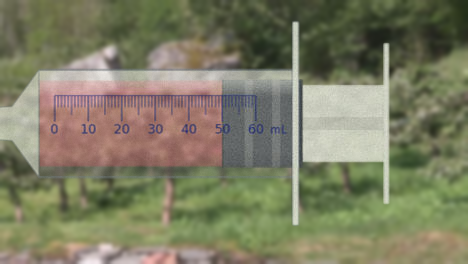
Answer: 50 mL
